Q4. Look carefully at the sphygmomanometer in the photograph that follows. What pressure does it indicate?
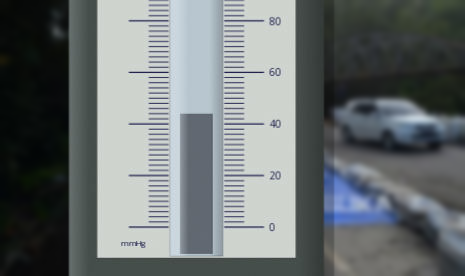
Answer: 44 mmHg
